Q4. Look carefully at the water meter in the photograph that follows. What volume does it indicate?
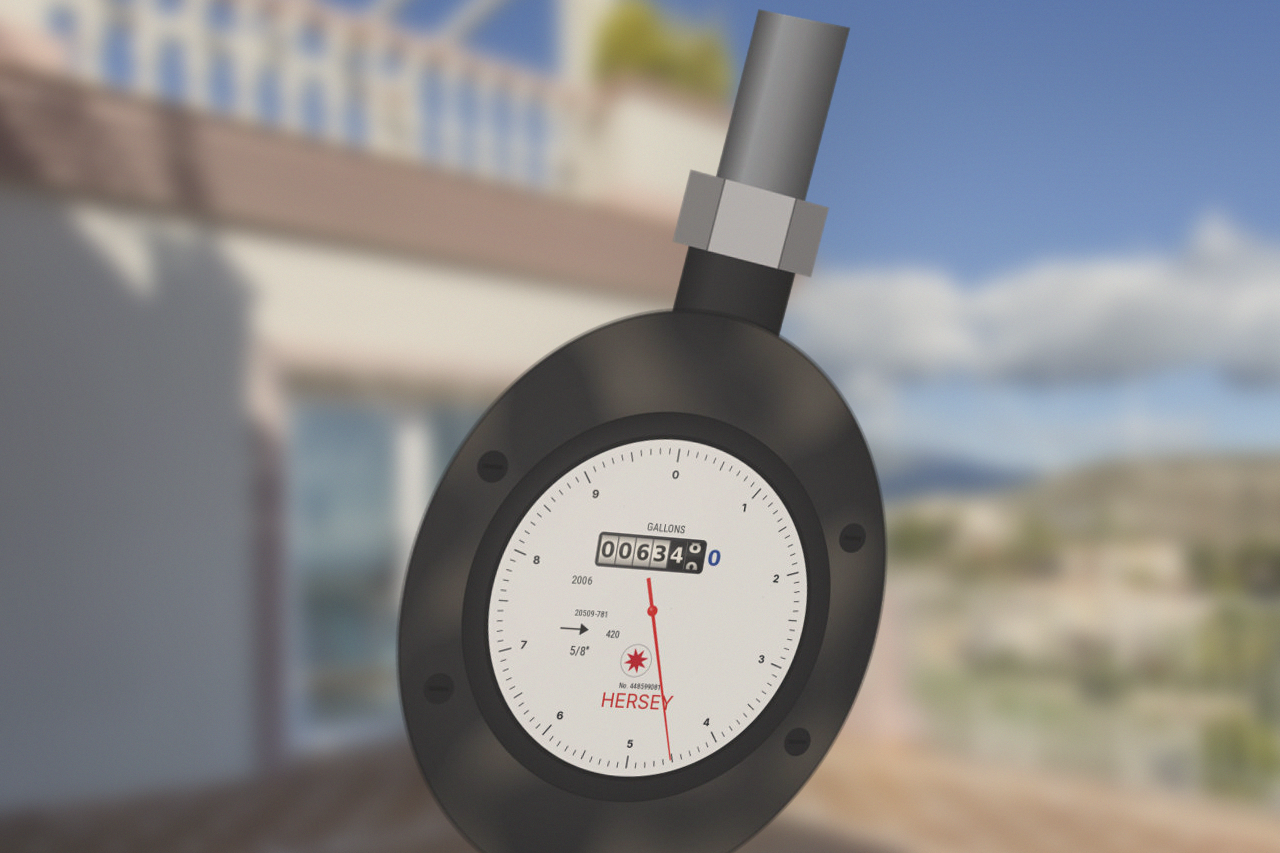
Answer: 63484.5 gal
